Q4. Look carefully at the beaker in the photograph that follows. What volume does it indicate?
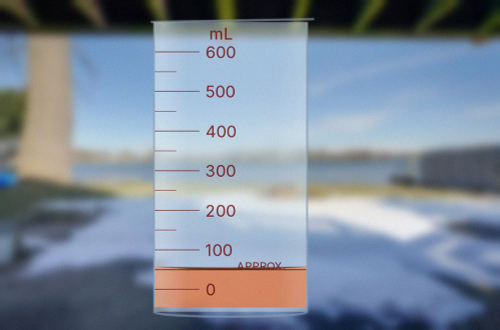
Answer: 50 mL
